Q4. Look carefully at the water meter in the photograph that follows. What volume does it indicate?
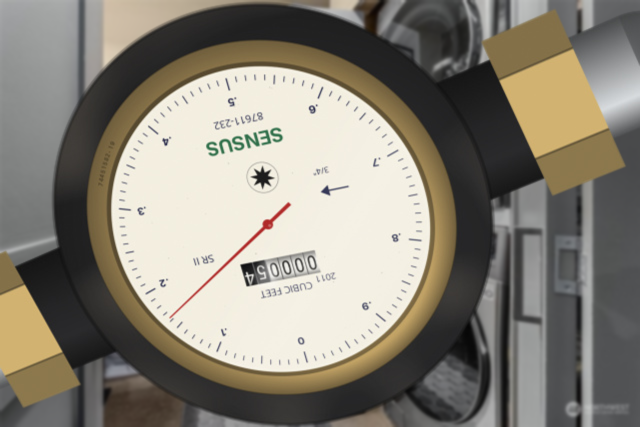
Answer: 54.16 ft³
